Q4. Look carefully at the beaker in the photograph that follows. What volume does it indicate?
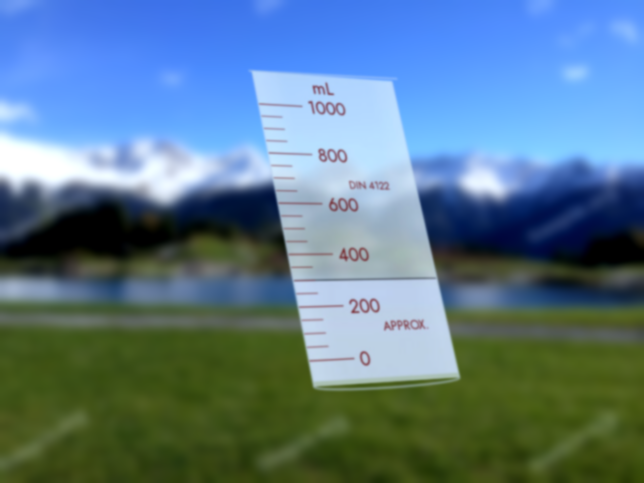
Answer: 300 mL
